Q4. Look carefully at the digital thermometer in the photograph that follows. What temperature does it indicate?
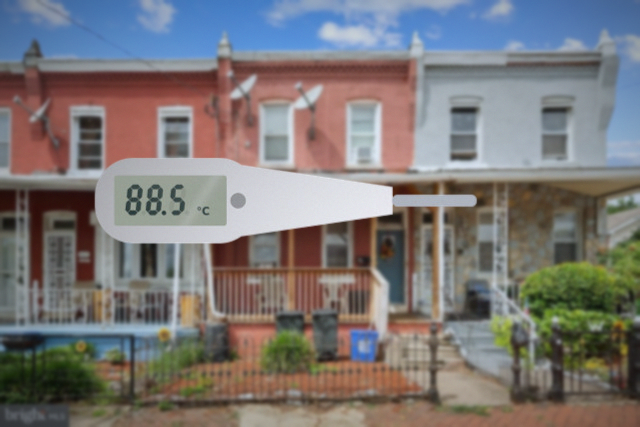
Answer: 88.5 °C
